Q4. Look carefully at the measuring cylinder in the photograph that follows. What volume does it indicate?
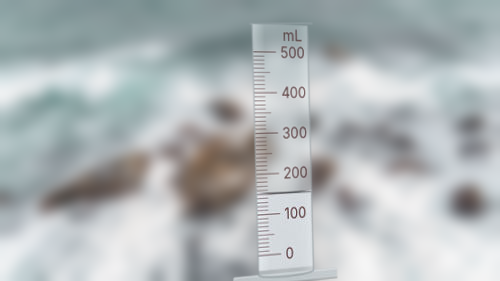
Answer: 150 mL
